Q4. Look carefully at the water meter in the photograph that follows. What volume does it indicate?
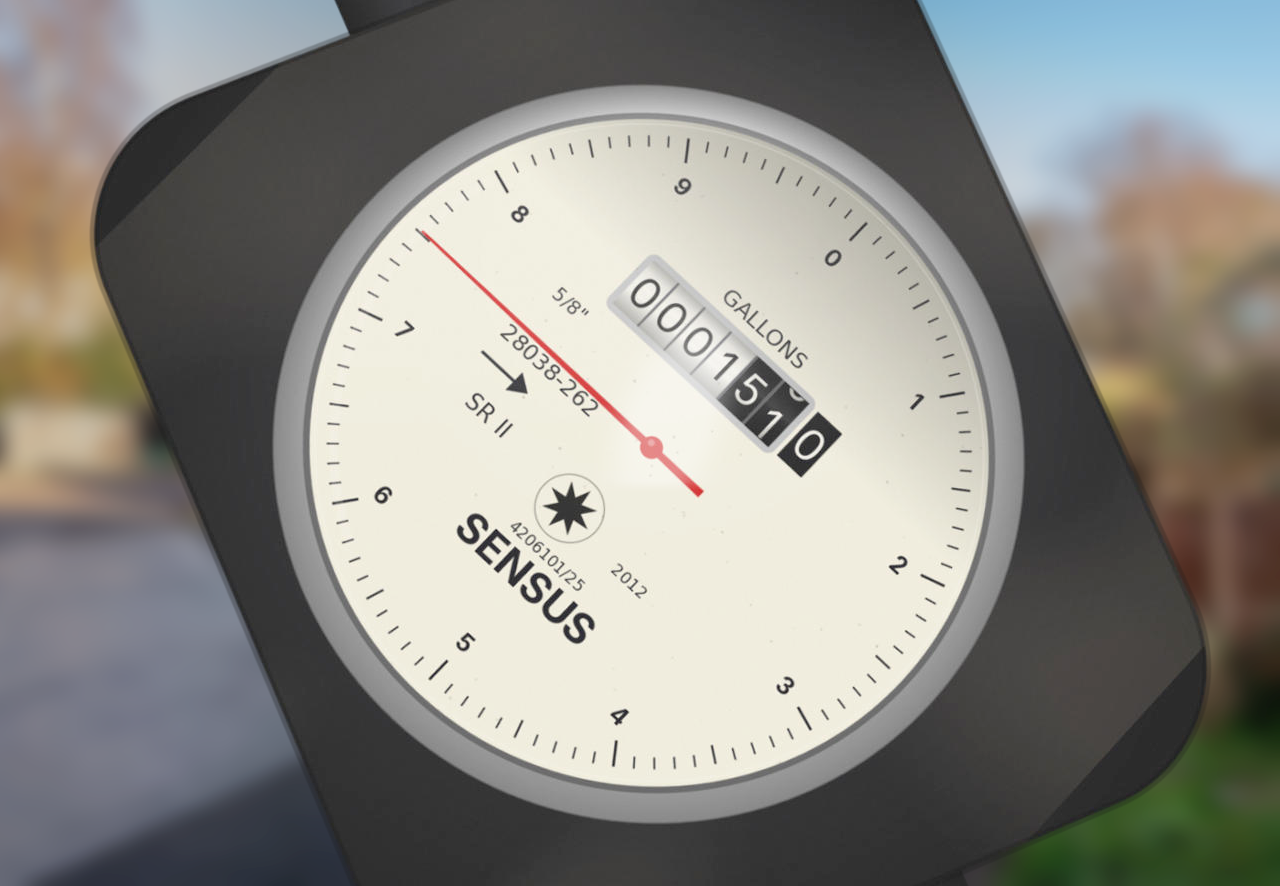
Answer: 1507.5 gal
